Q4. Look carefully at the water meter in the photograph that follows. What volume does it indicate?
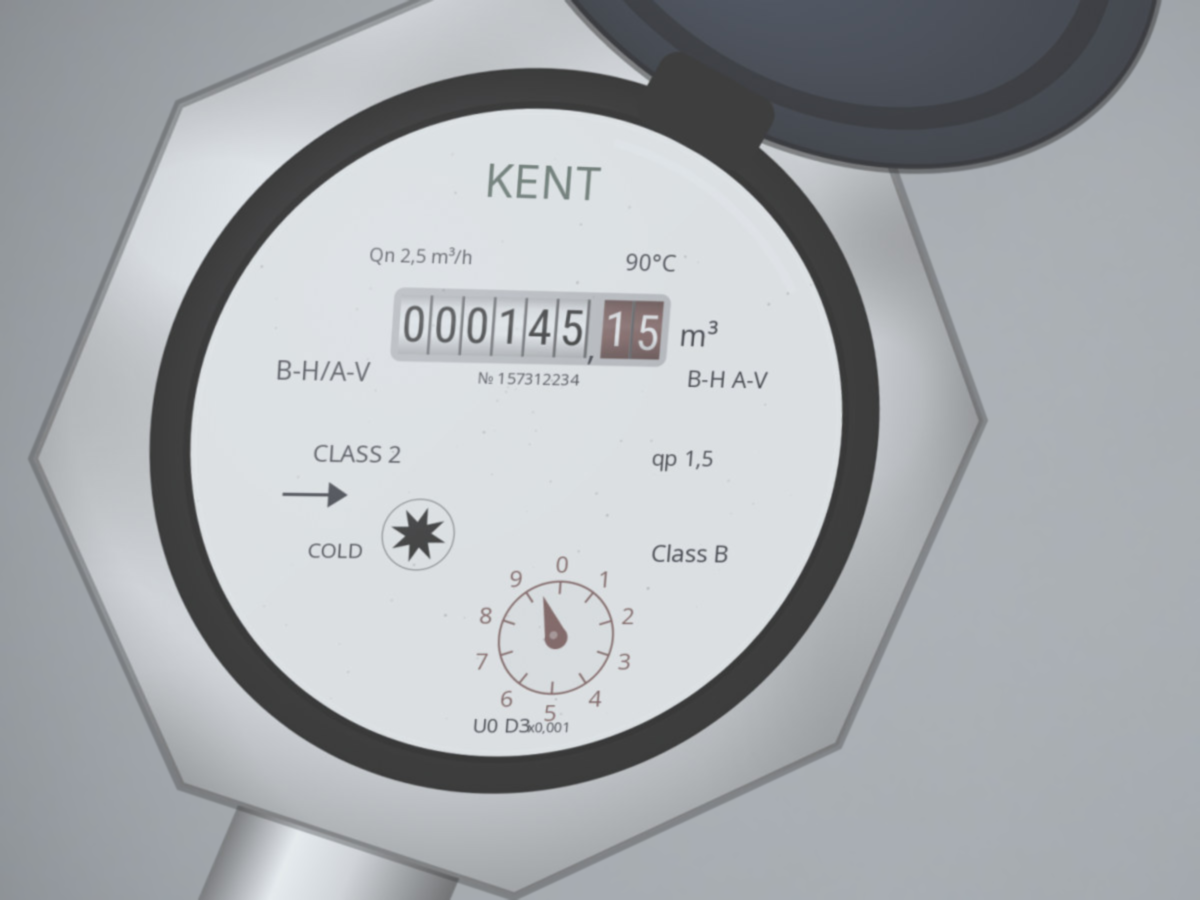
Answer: 145.149 m³
